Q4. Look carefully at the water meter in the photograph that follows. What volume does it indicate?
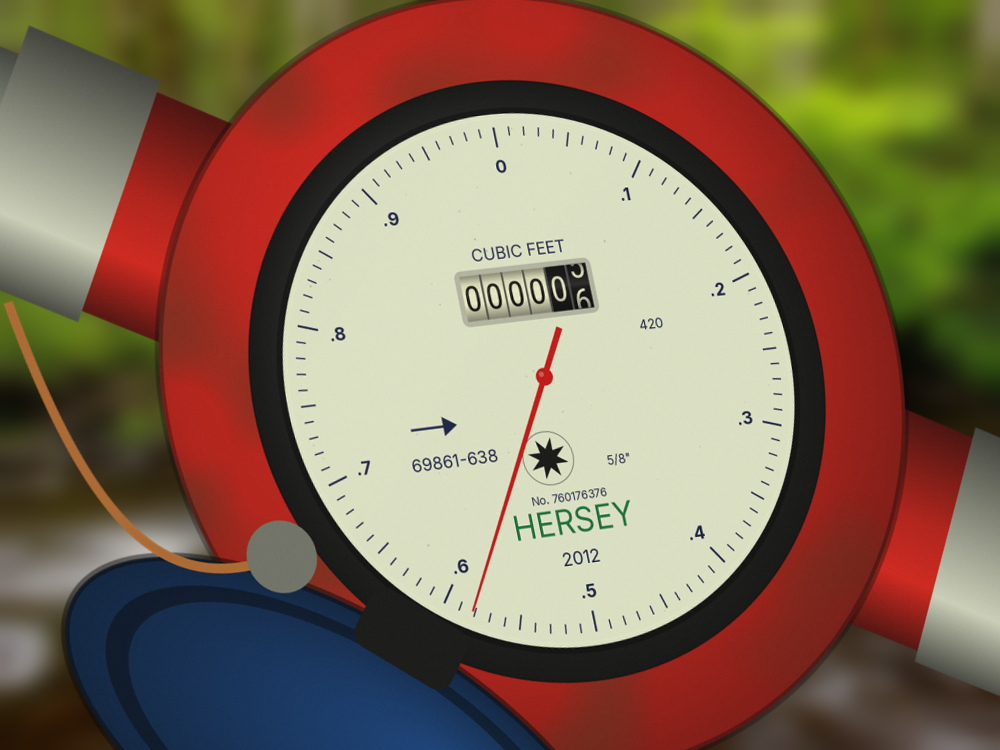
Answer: 5.58 ft³
